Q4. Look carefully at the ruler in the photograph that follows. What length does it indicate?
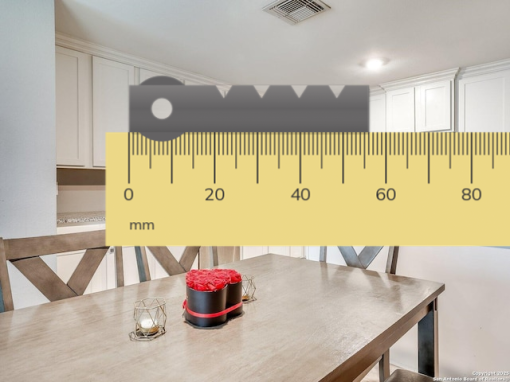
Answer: 56 mm
